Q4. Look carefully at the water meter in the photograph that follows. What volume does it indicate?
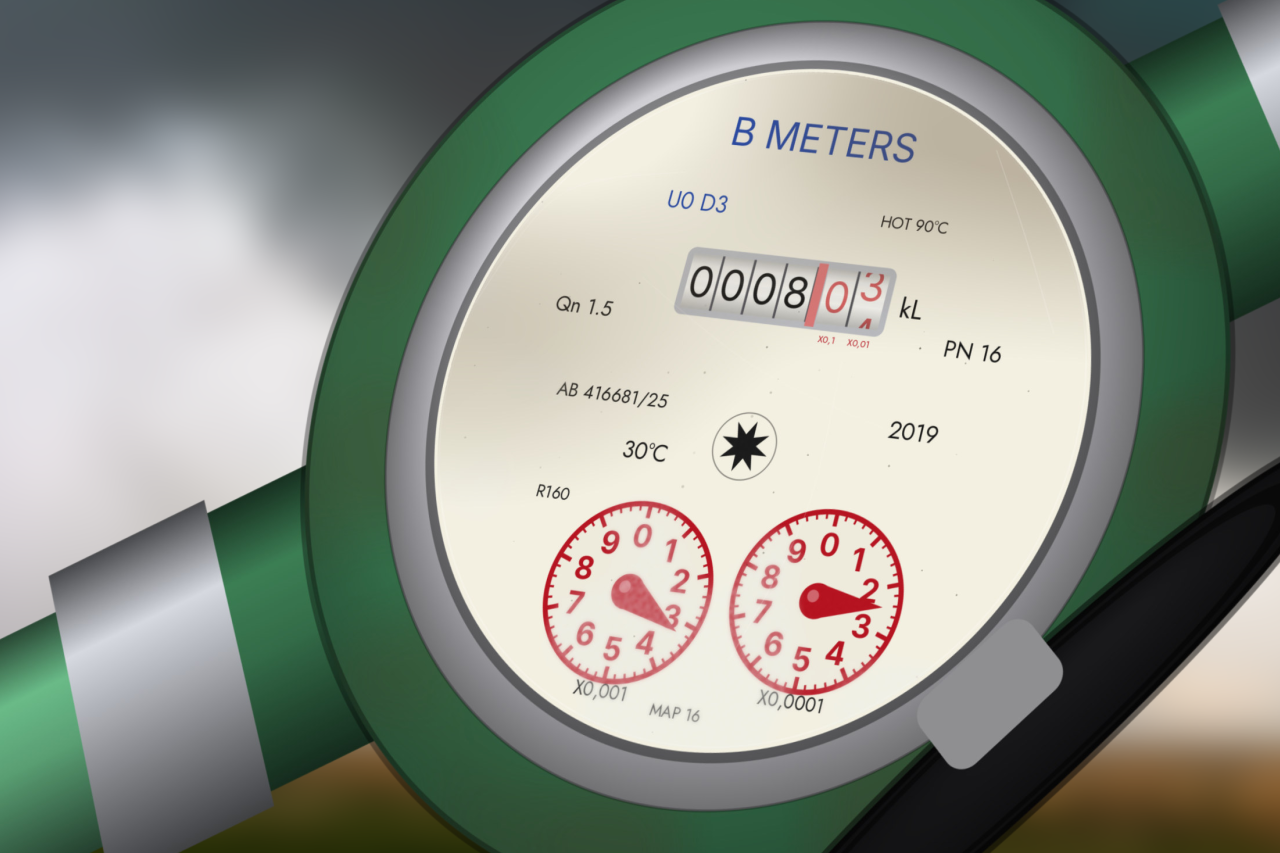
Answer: 8.0332 kL
